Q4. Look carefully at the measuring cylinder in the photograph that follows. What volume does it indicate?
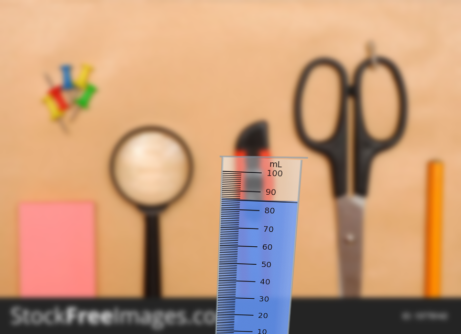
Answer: 85 mL
